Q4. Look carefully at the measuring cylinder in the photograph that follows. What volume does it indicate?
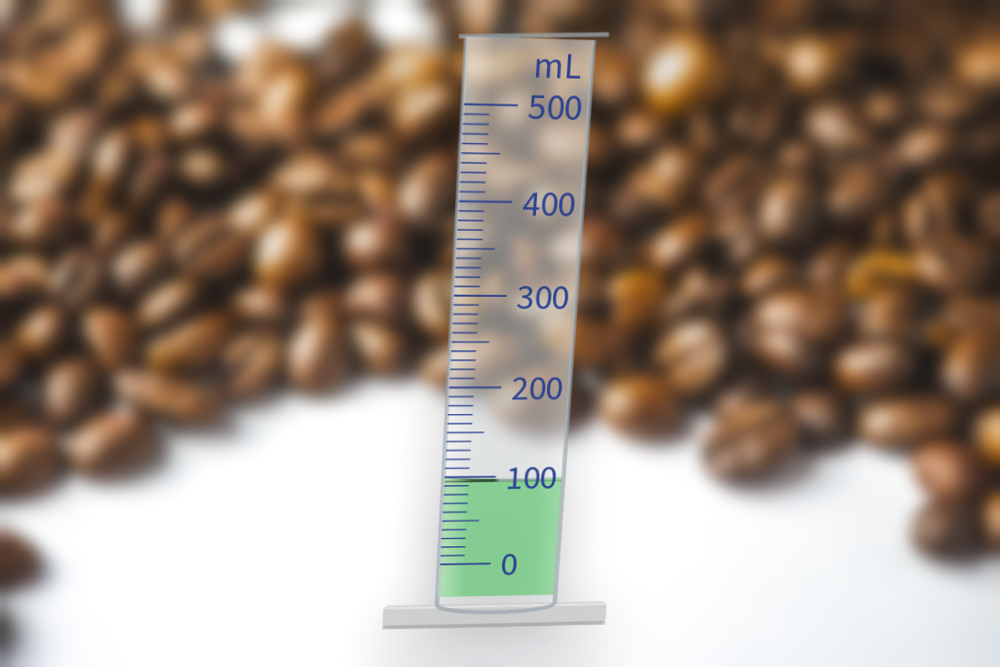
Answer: 95 mL
